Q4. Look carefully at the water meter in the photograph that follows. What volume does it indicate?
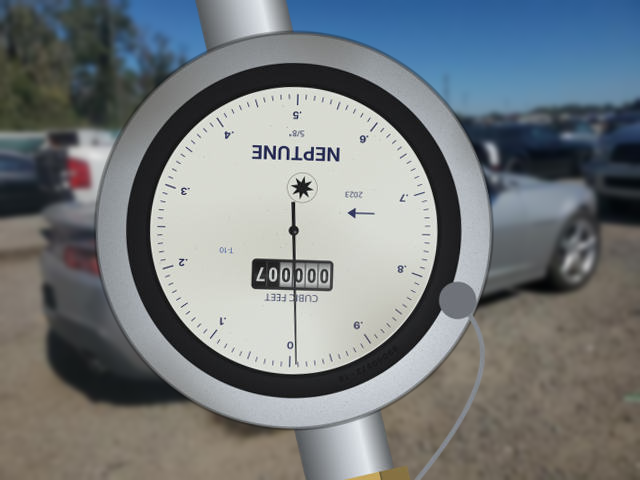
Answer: 6.99 ft³
